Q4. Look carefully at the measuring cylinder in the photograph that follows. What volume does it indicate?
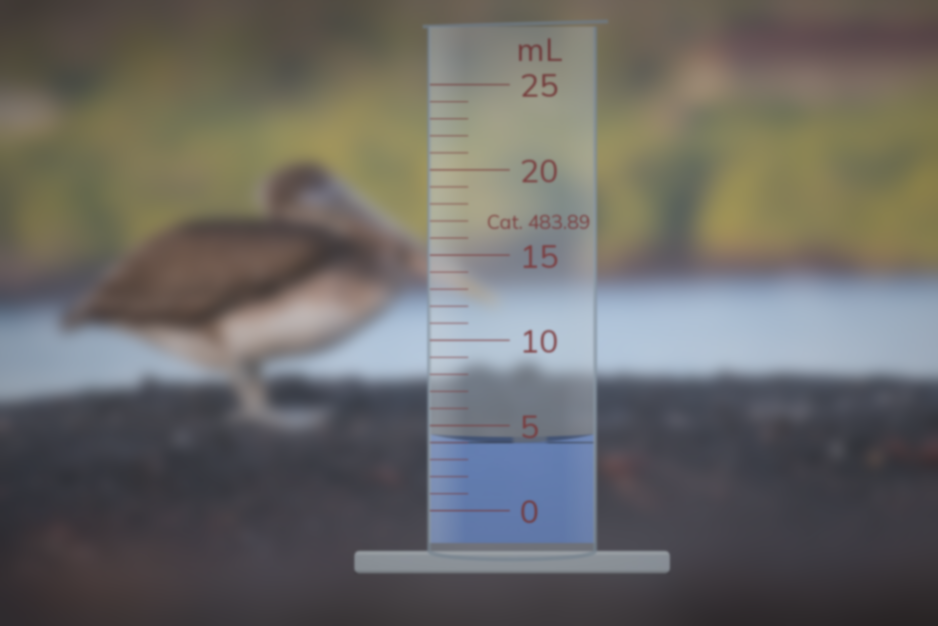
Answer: 4 mL
